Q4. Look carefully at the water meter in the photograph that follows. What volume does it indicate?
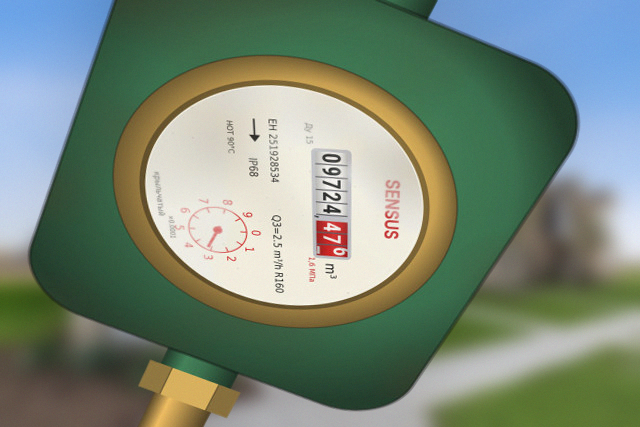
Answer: 9724.4763 m³
